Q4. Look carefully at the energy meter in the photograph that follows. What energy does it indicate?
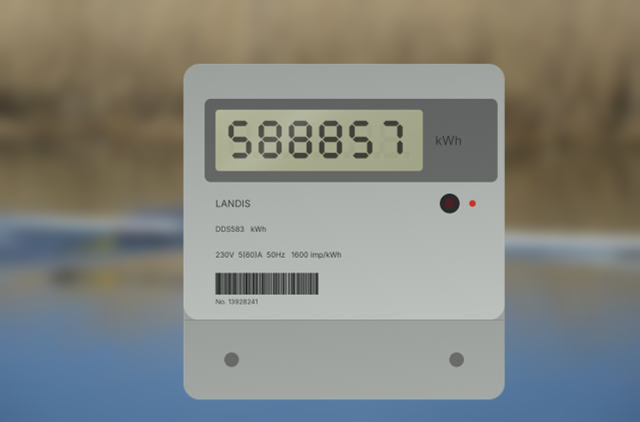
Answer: 588857 kWh
